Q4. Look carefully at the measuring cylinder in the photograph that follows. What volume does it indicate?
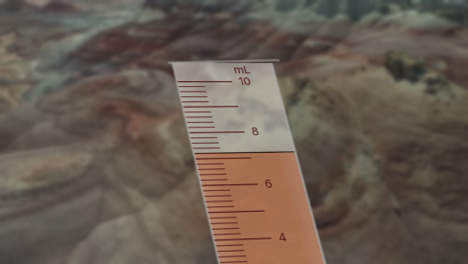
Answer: 7.2 mL
